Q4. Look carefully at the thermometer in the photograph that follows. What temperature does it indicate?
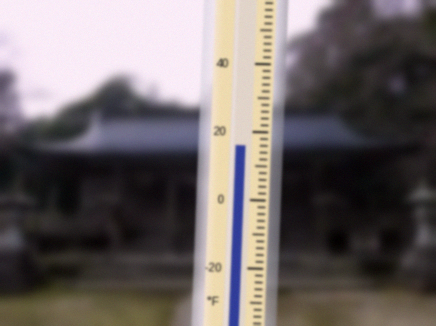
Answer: 16 °F
